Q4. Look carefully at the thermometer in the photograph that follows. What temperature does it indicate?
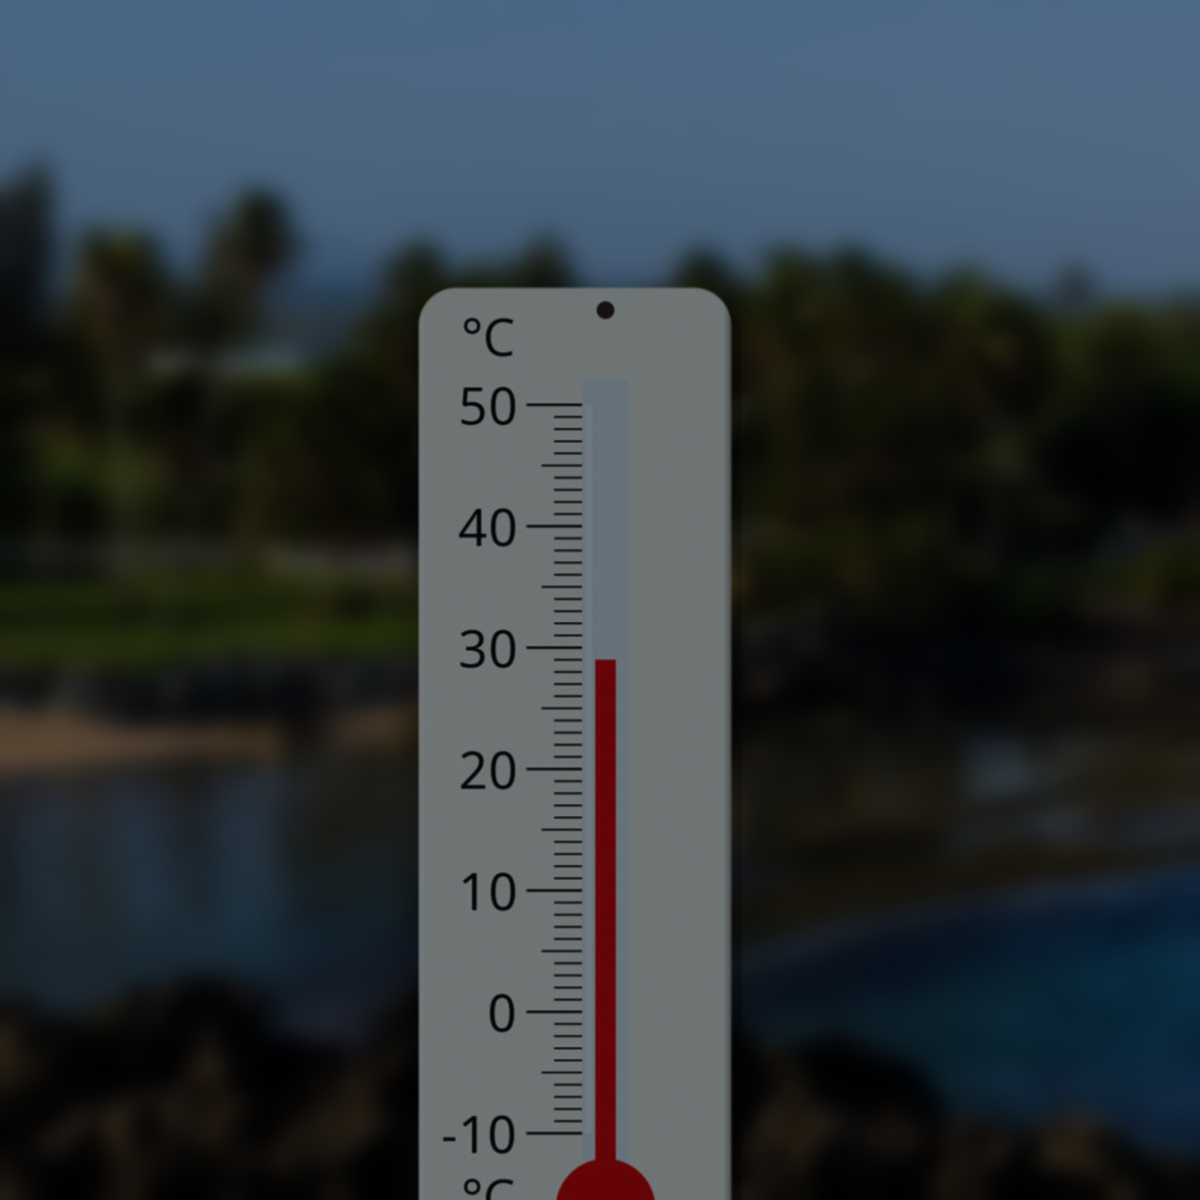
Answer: 29 °C
